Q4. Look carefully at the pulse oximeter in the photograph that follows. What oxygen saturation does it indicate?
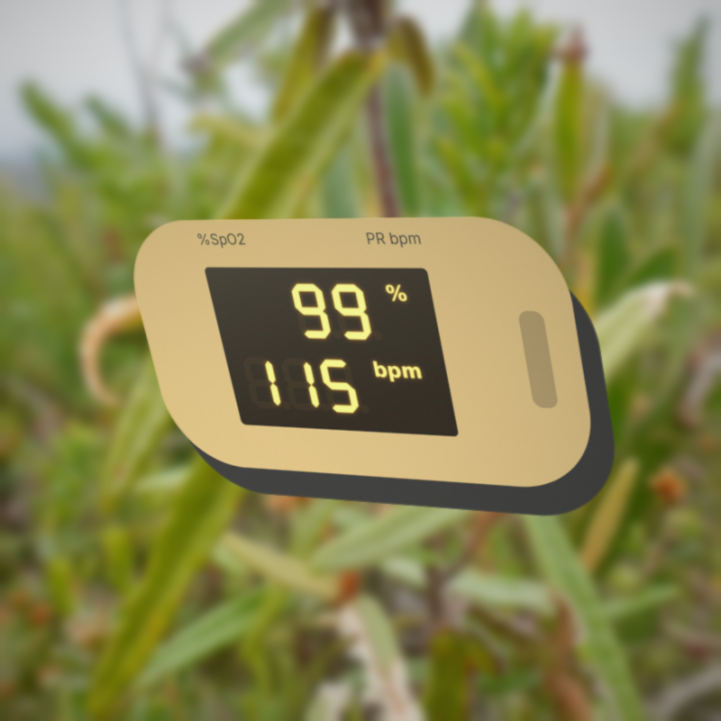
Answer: 99 %
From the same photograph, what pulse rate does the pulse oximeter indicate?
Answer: 115 bpm
